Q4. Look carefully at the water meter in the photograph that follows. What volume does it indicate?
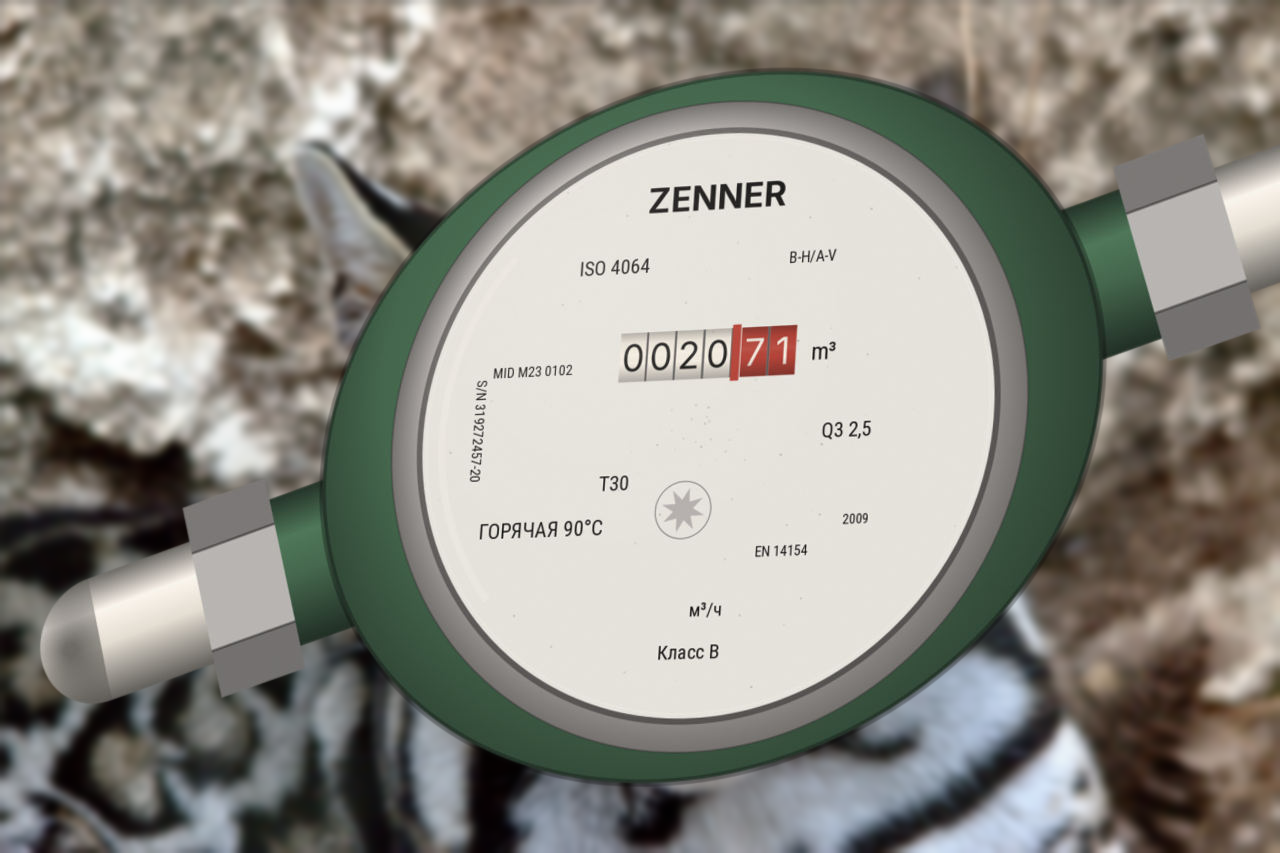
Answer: 20.71 m³
